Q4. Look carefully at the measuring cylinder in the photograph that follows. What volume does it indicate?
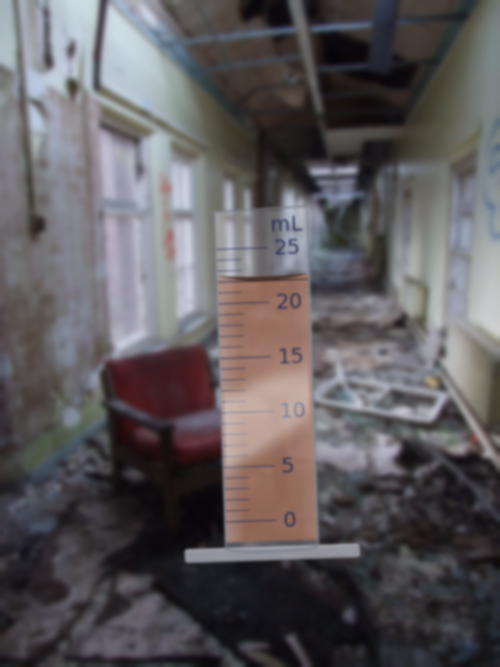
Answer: 22 mL
